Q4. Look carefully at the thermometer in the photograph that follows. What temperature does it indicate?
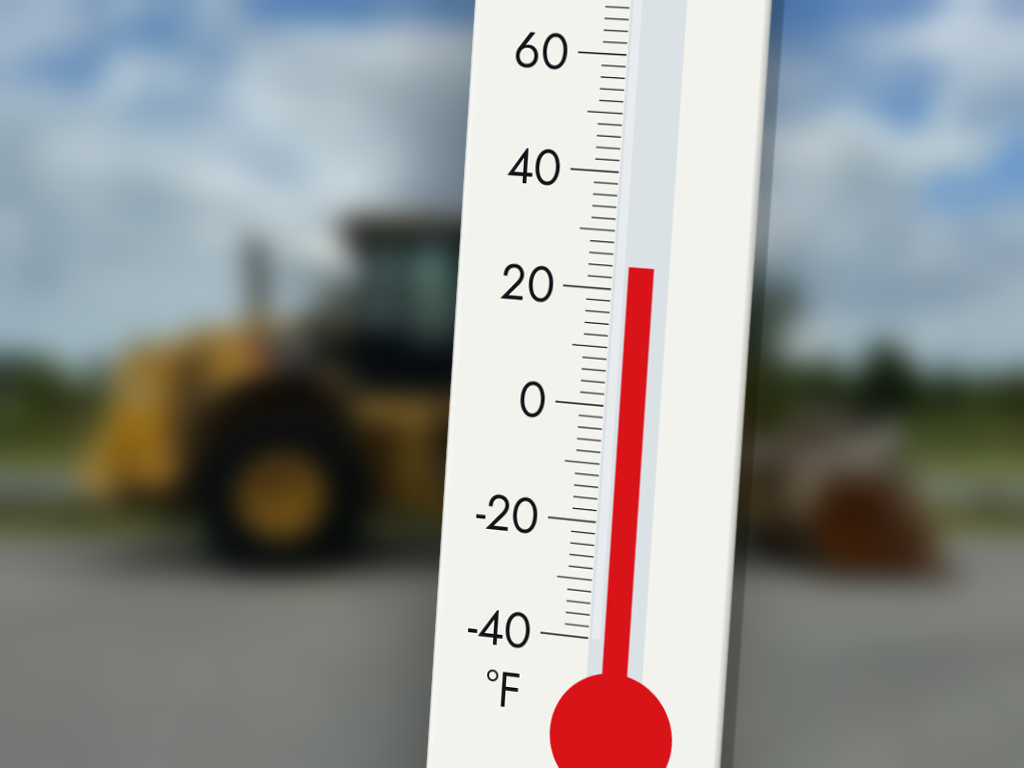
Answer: 24 °F
